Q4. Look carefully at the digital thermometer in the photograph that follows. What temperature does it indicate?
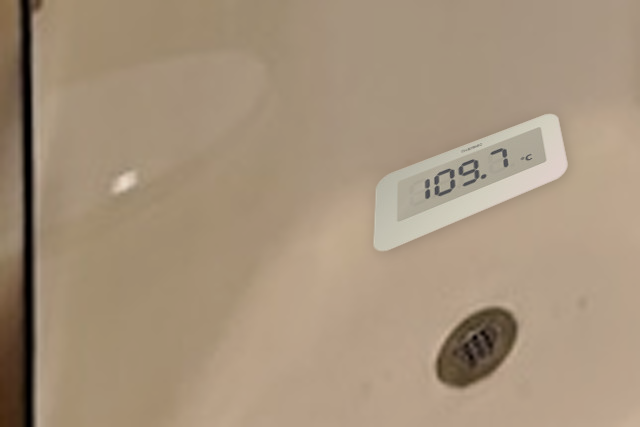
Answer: 109.7 °C
